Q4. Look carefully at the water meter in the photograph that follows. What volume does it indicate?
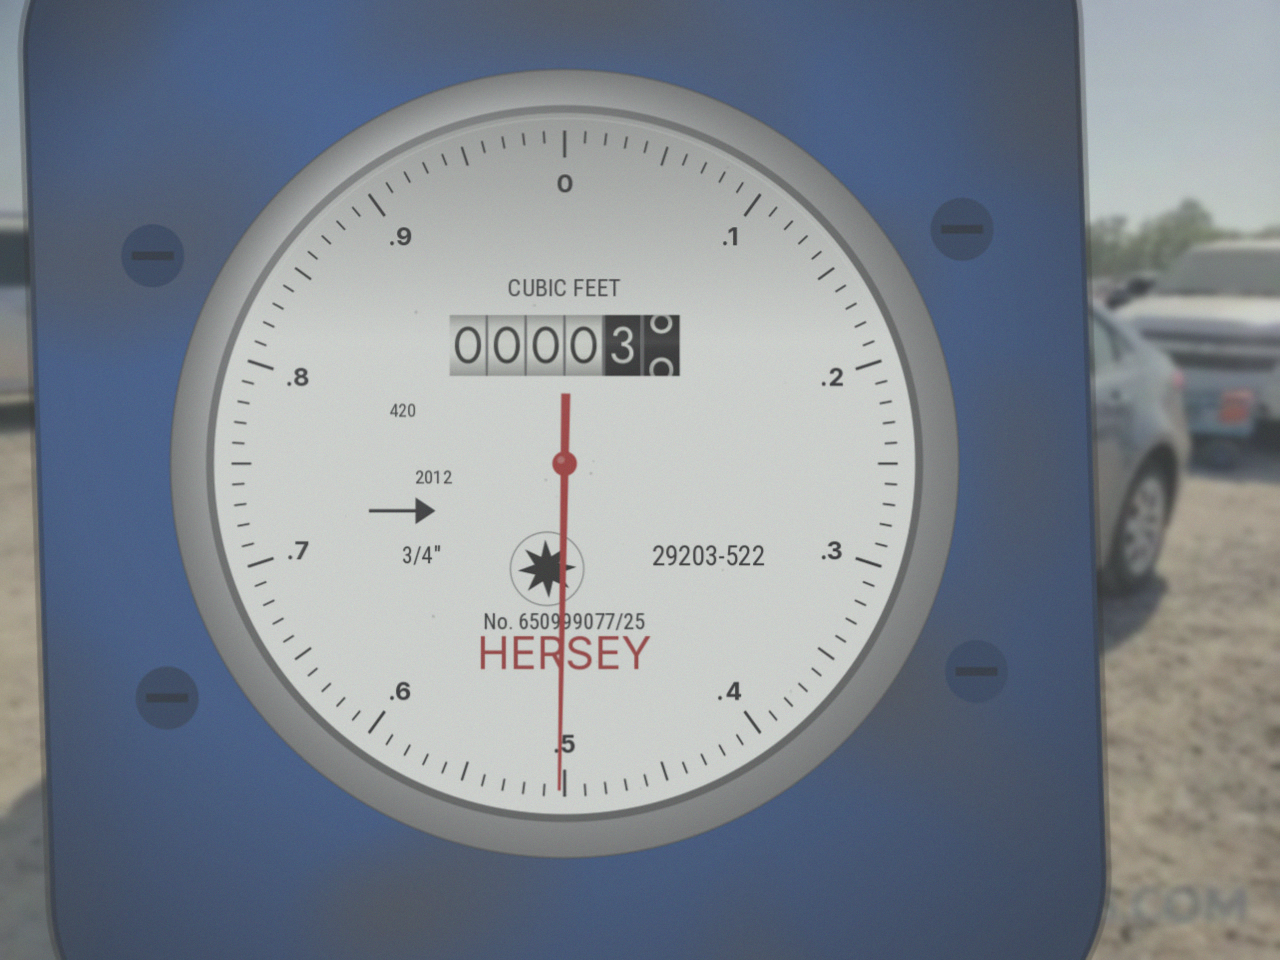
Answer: 38.50 ft³
